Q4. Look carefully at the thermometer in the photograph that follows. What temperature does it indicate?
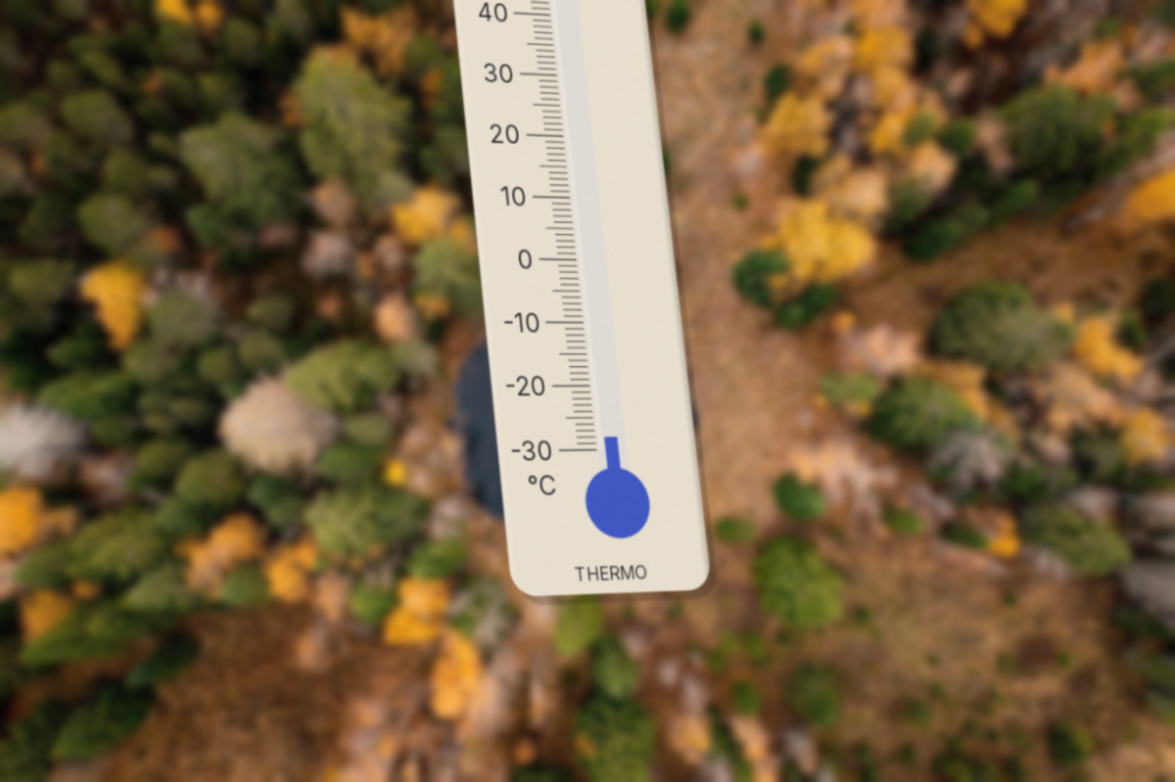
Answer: -28 °C
